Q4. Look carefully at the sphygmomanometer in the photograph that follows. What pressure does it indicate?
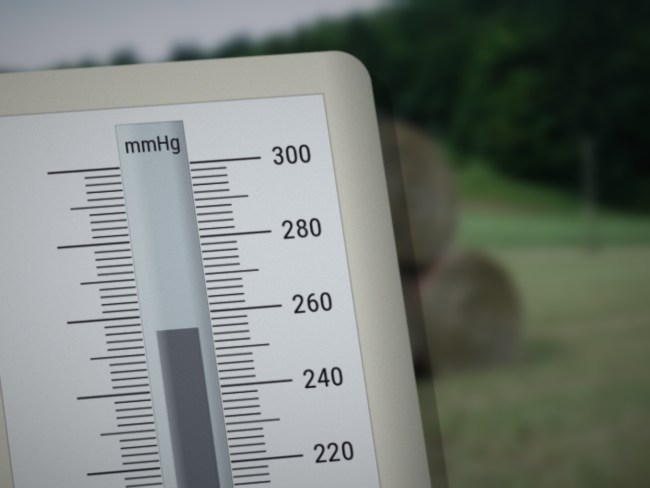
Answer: 256 mmHg
